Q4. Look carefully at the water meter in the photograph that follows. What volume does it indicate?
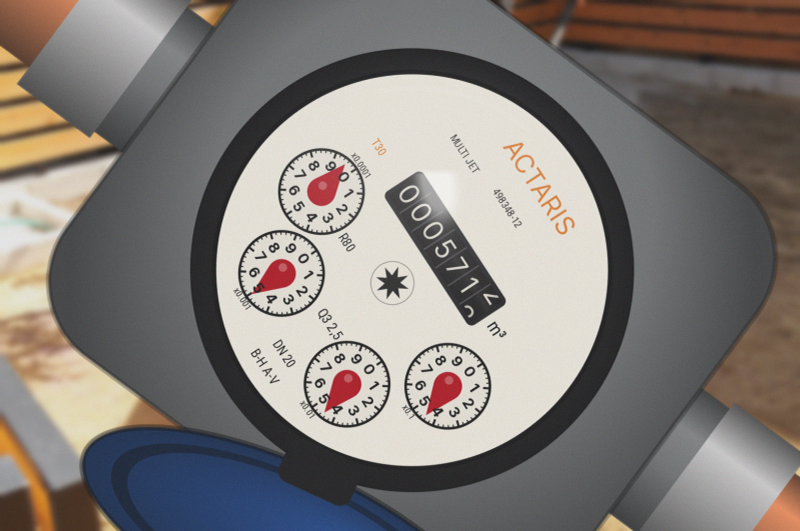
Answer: 5712.4449 m³
